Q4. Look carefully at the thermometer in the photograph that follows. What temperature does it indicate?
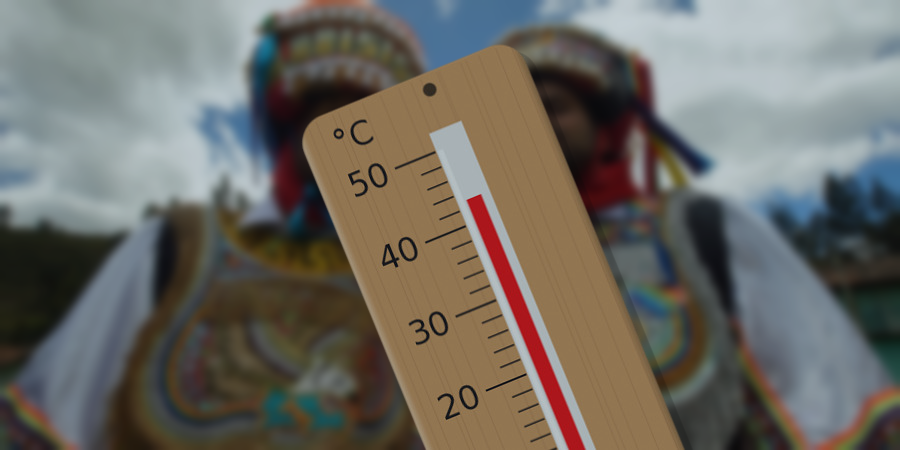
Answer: 43 °C
